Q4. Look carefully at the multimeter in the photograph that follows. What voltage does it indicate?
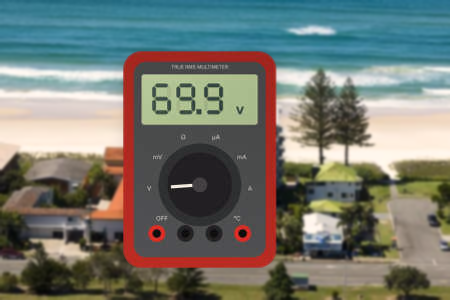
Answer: 69.9 V
